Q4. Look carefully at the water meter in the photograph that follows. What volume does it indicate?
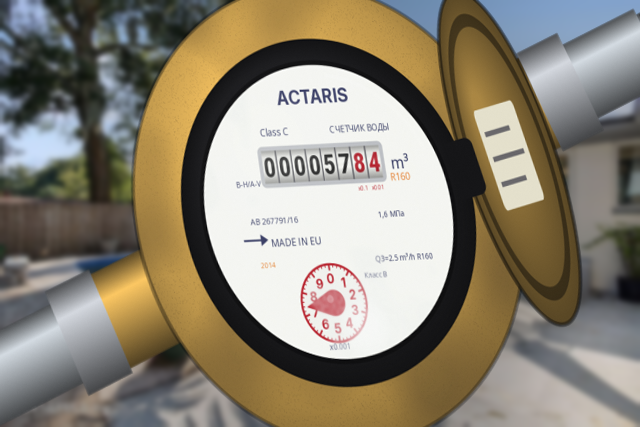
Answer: 57.847 m³
